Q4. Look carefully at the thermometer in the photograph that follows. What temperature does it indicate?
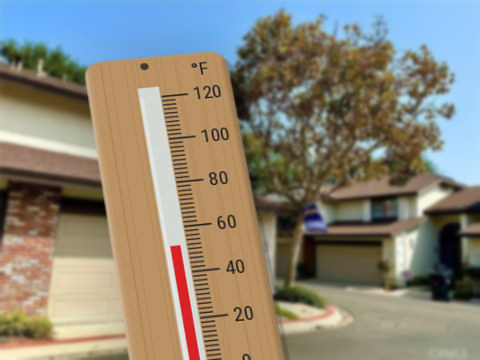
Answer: 52 °F
